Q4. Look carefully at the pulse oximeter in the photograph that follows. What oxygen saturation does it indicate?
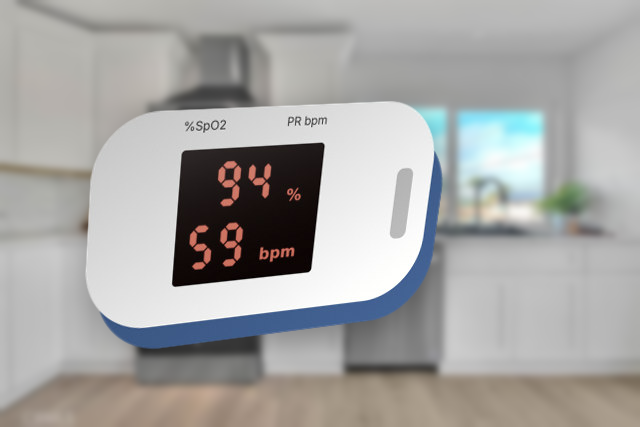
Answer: 94 %
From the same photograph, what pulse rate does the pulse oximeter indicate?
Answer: 59 bpm
